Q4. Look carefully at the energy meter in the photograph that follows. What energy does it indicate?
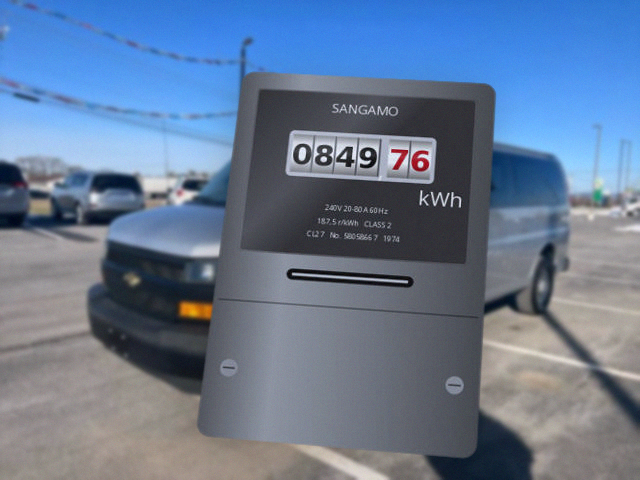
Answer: 849.76 kWh
